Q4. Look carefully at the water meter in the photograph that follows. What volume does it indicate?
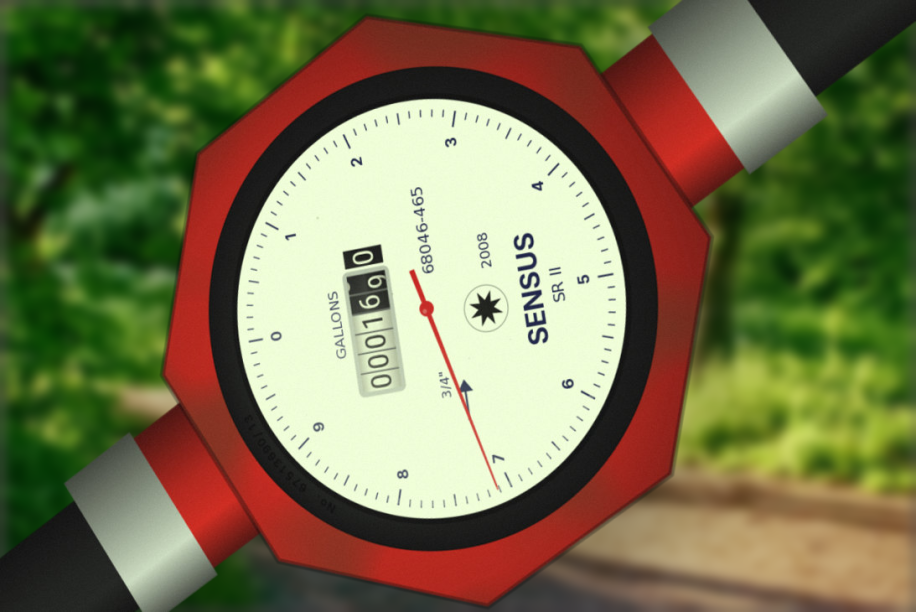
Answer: 1687.1 gal
